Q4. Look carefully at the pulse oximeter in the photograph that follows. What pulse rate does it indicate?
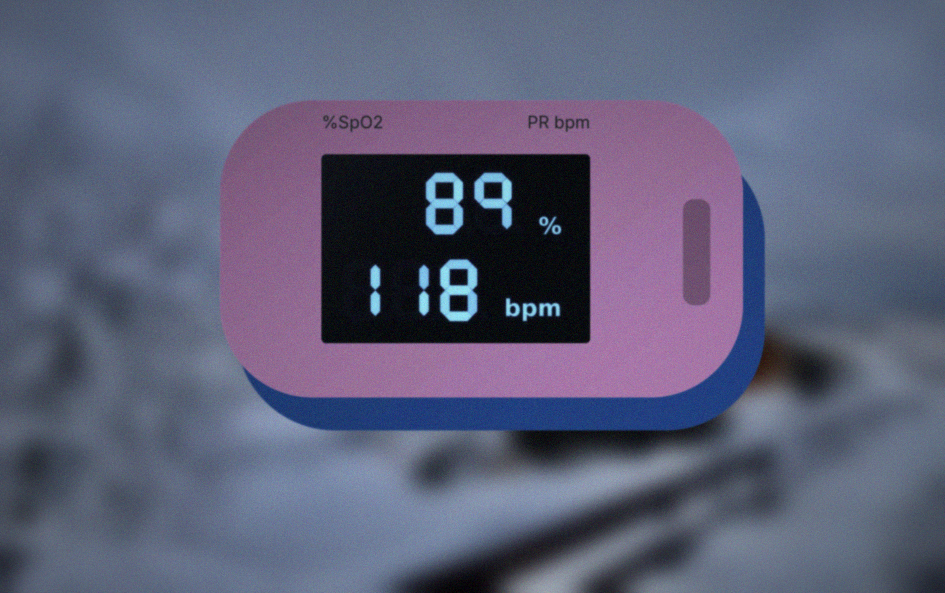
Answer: 118 bpm
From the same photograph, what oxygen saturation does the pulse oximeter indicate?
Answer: 89 %
